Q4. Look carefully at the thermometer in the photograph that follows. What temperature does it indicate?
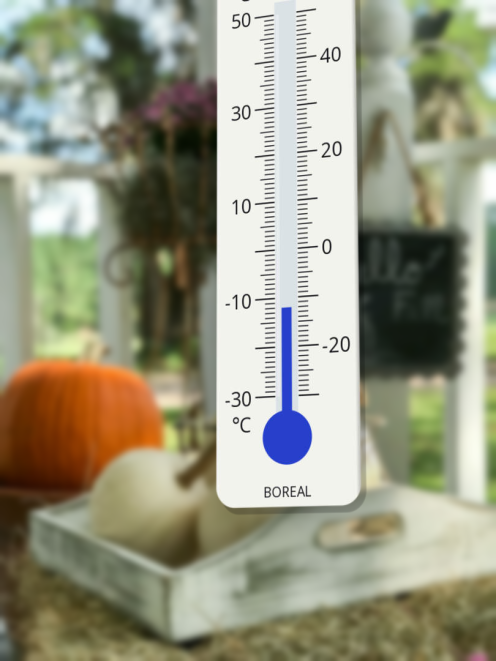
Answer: -12 °C
